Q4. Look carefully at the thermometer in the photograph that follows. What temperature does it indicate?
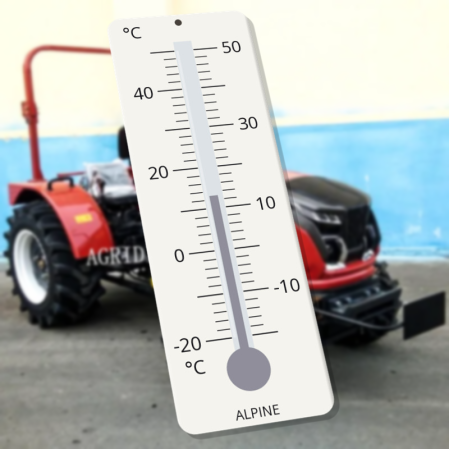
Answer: 13 °C
